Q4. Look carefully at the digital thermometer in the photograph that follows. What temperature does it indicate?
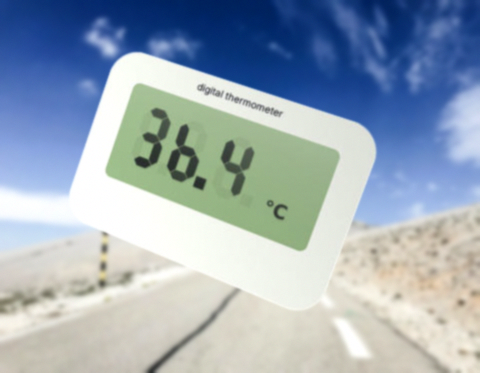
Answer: 36.4 °C
